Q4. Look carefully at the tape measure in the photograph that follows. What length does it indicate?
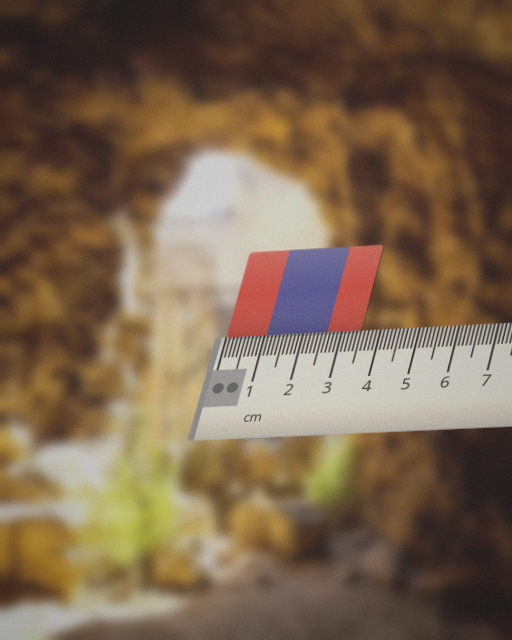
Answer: 3.5 cm
